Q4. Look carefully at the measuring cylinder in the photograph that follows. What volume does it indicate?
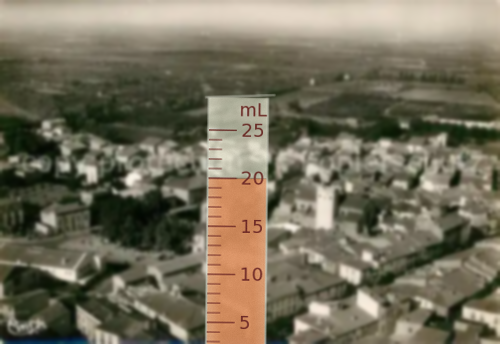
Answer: 20 mL
